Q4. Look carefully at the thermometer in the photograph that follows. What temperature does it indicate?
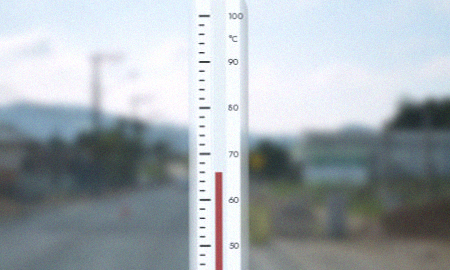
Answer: 66 °C
